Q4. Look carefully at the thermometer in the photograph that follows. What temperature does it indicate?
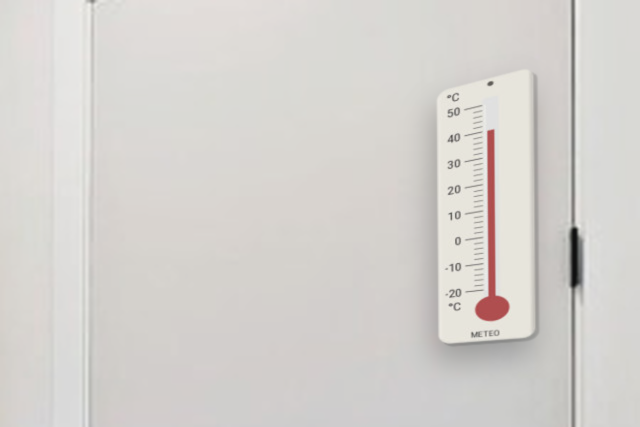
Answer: 40 °C
